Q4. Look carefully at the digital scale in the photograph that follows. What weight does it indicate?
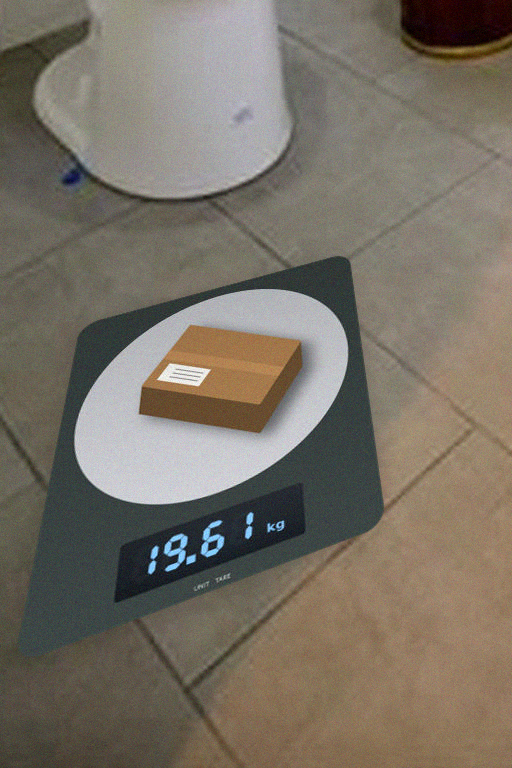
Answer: 19.61 kg
